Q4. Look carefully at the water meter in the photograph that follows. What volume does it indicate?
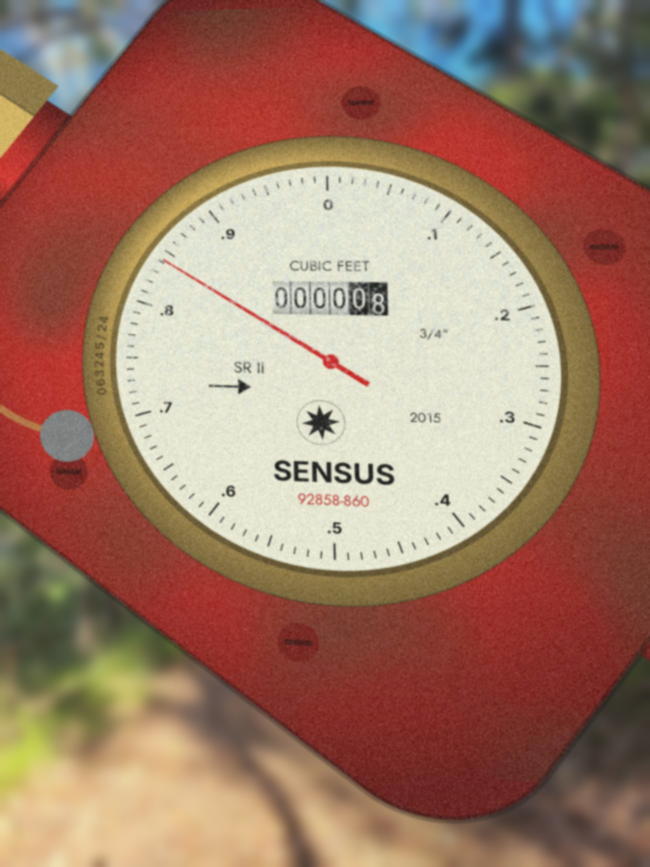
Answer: 7.84 ft³
